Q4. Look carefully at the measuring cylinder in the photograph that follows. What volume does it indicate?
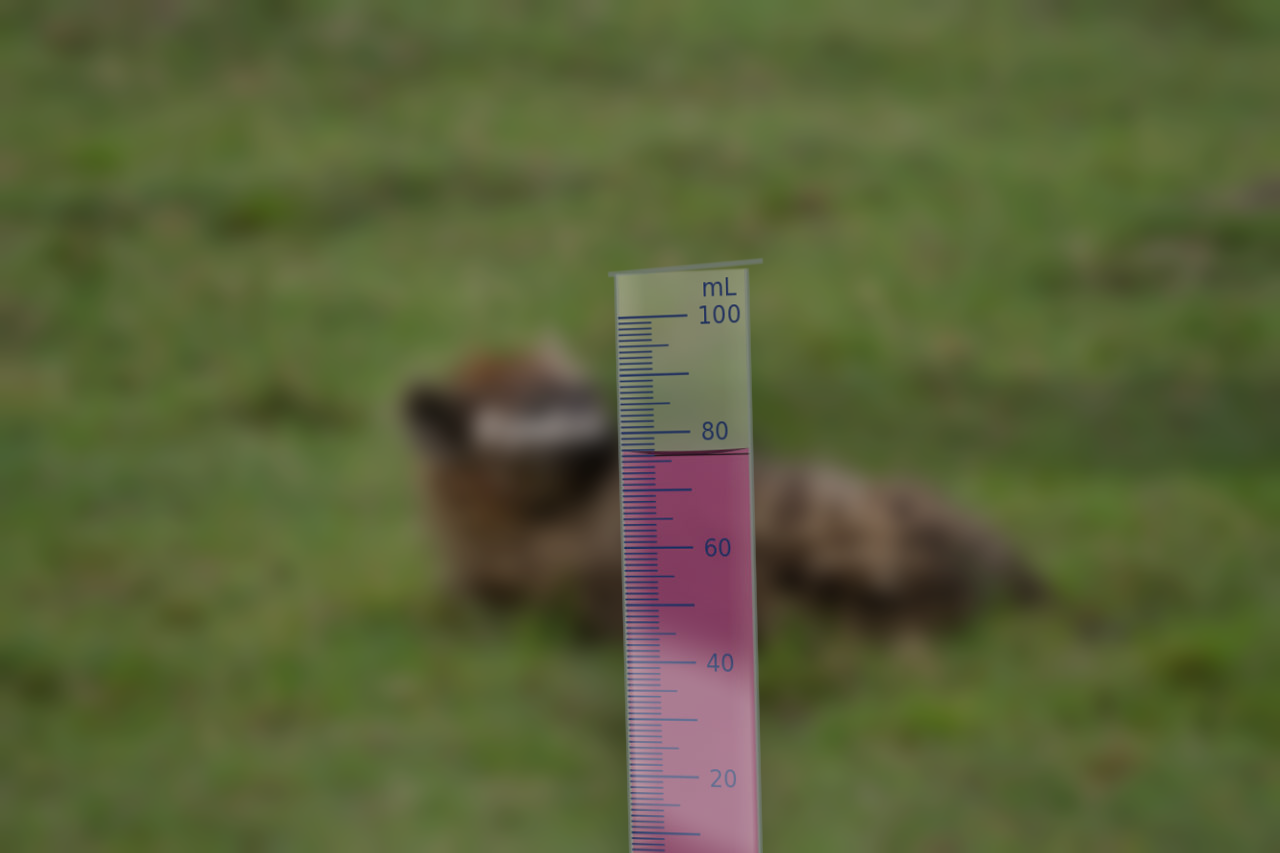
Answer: 76 mL
